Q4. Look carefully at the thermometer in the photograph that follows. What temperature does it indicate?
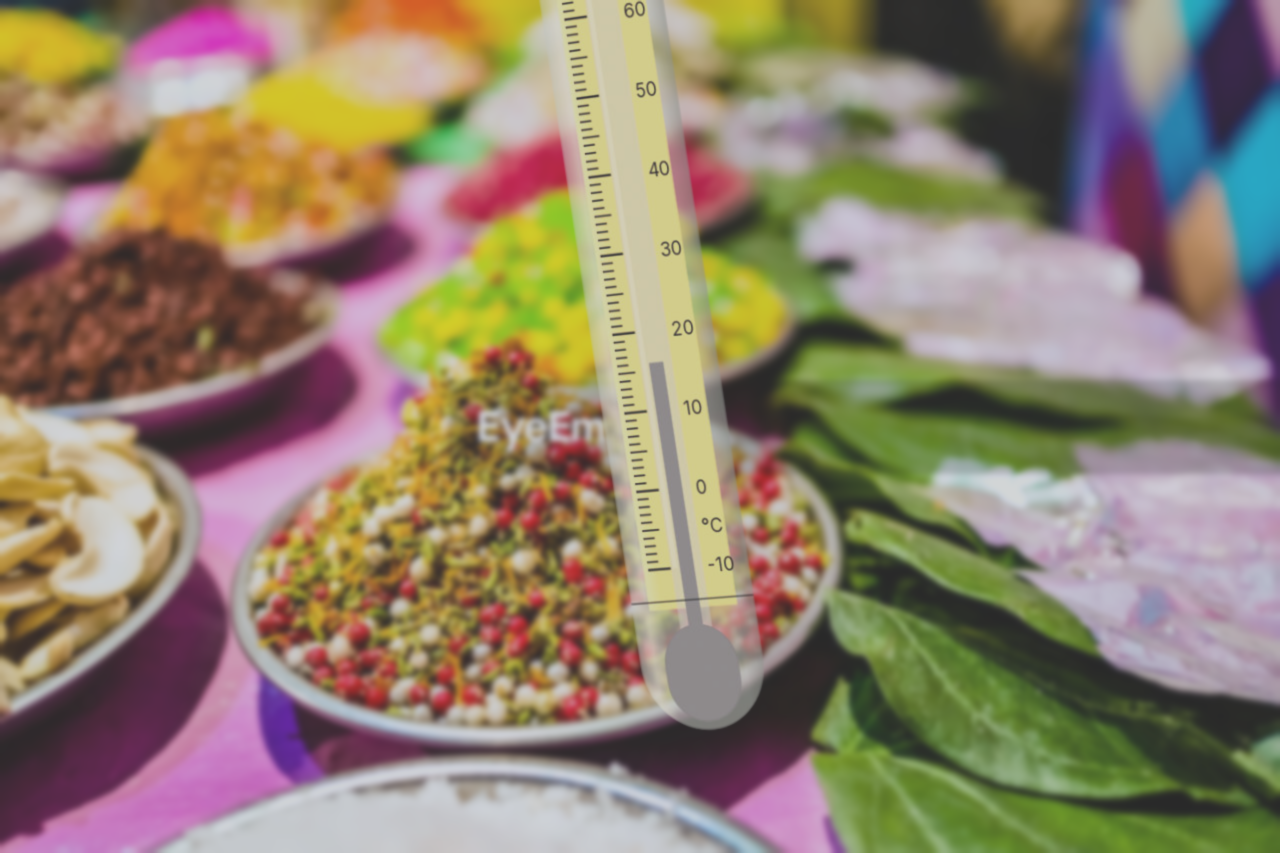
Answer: 16 °C
